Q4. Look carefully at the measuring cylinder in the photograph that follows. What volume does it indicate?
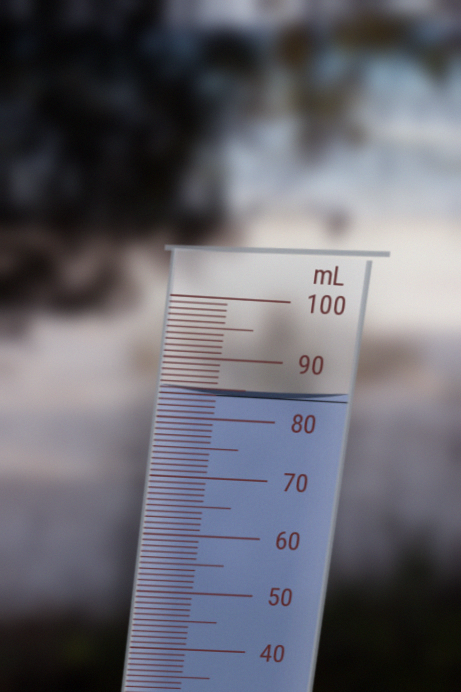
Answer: 84 mL
